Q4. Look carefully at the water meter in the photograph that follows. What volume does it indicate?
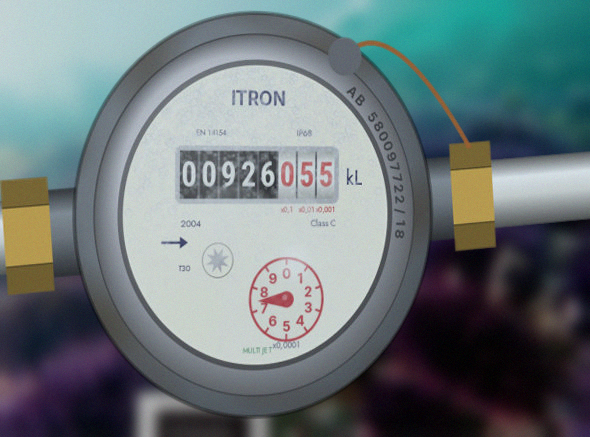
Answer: 926.0557 kL
